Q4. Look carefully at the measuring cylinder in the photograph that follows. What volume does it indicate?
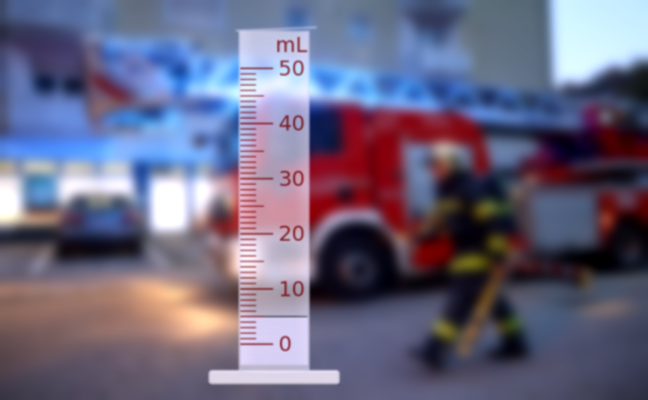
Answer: 5 mL
